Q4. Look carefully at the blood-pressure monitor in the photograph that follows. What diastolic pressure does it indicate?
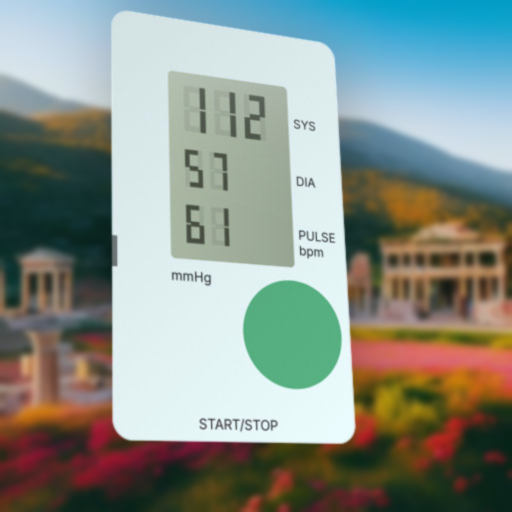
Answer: 57 mmHg
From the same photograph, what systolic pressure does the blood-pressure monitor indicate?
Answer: 112 mmHg
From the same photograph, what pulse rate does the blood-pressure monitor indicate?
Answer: 61 bpm
